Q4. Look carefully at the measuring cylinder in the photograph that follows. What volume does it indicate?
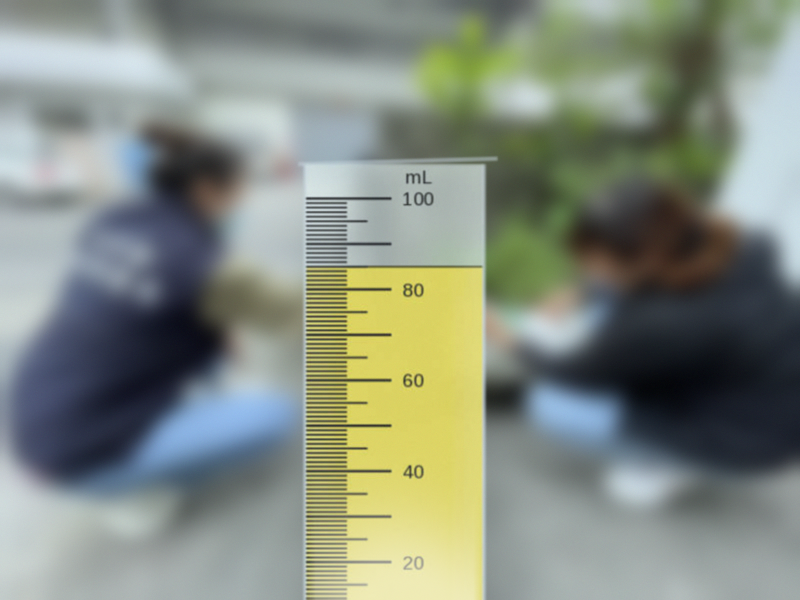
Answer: 85 mL
